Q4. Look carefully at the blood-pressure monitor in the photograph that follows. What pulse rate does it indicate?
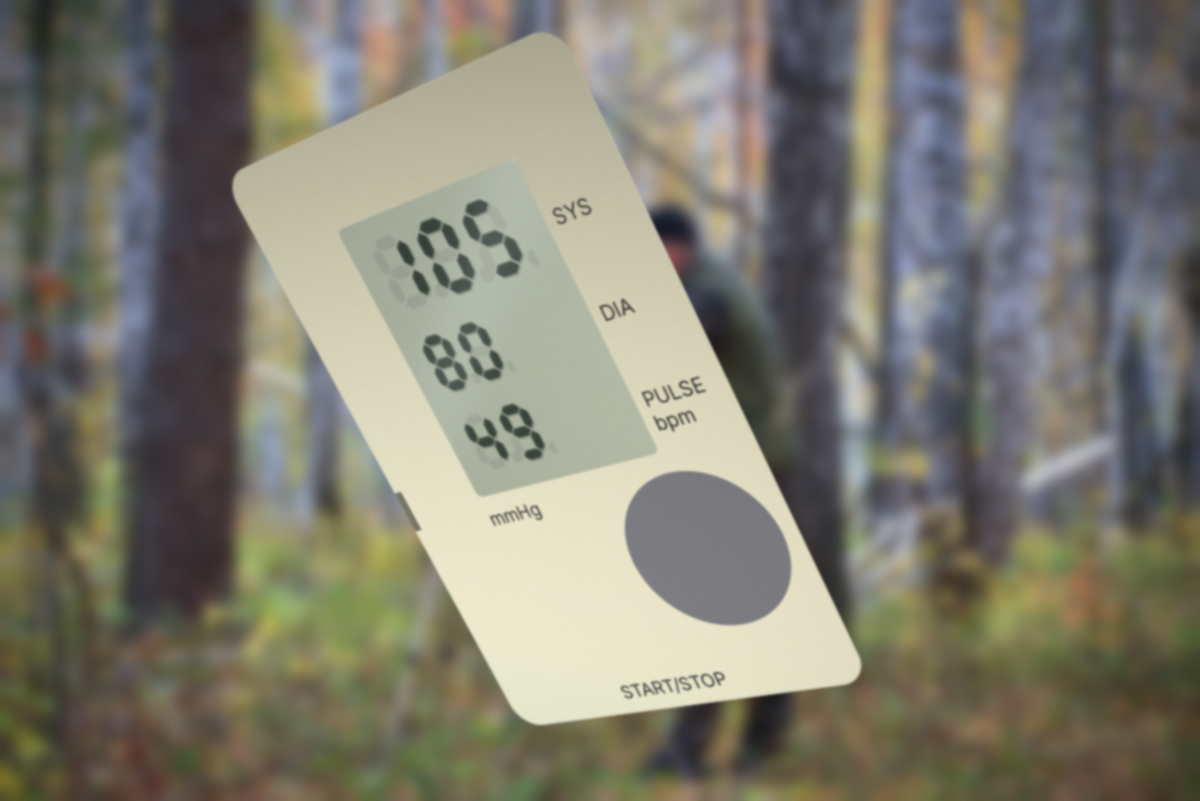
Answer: 49 bpm
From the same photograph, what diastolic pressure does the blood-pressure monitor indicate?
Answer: 80 mmHg
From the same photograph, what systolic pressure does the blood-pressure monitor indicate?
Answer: 105 mmHg
